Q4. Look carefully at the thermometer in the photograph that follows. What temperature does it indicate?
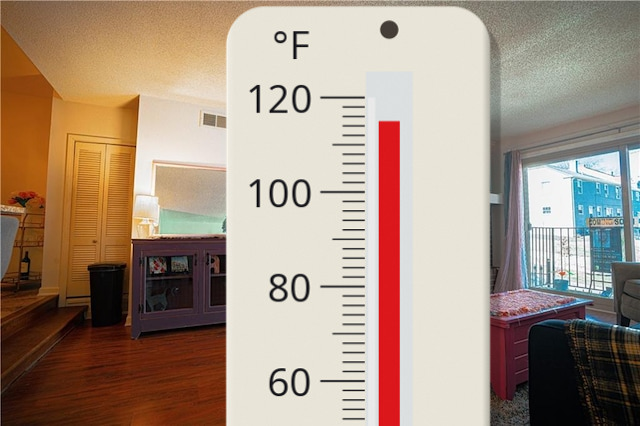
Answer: 115 °F
